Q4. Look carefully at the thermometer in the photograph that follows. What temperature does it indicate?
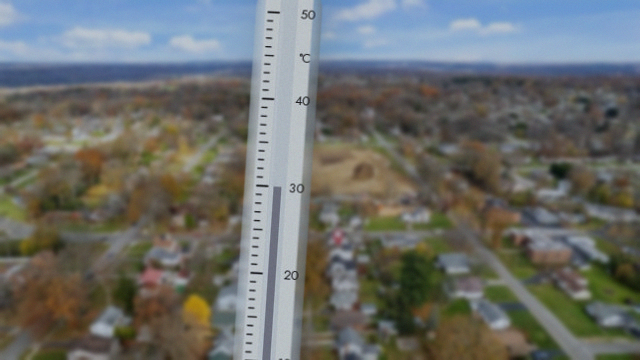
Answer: 30 °C
